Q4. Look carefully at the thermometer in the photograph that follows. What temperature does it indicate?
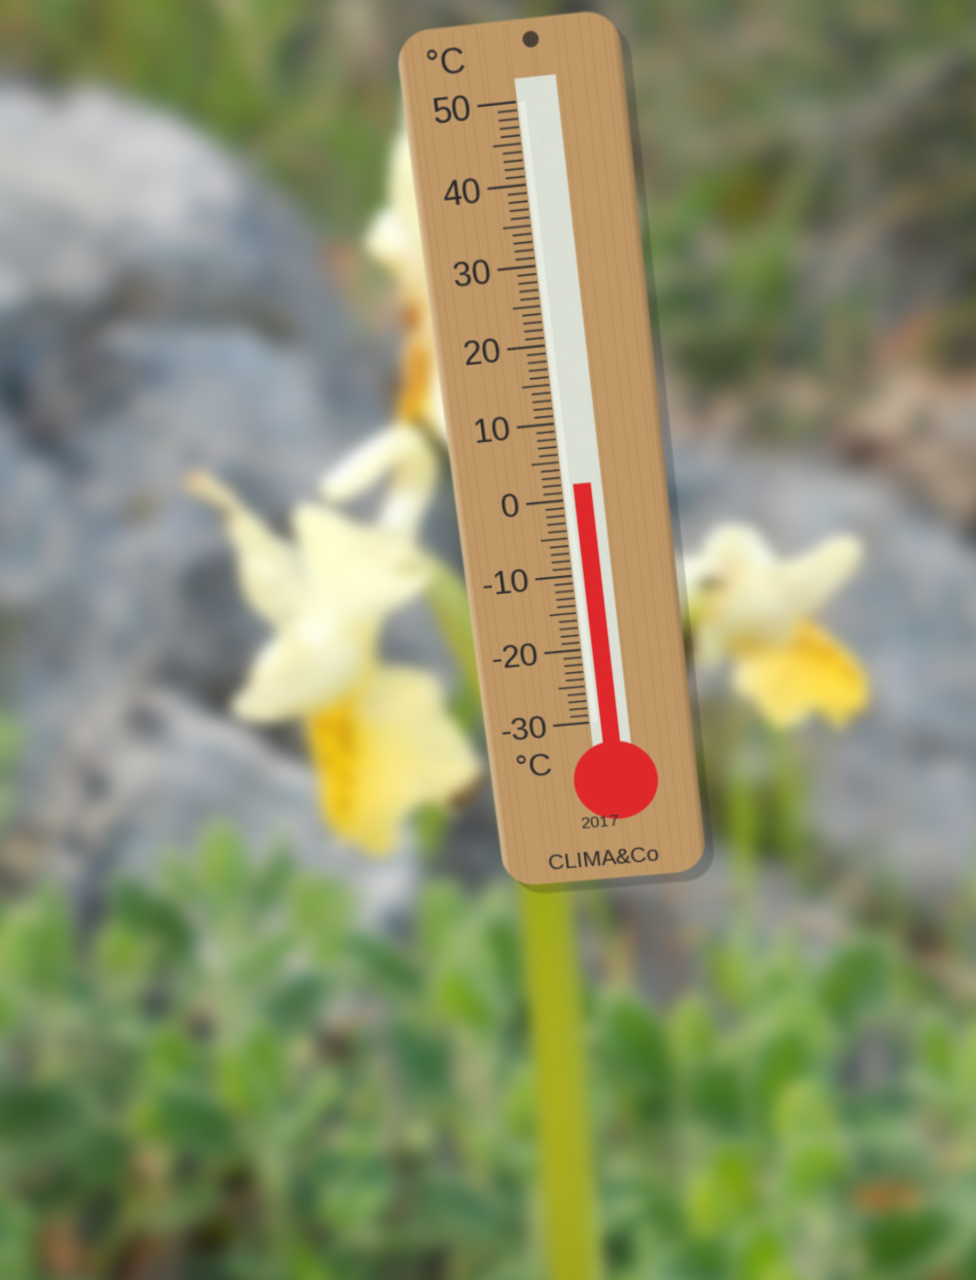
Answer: 2 °C
